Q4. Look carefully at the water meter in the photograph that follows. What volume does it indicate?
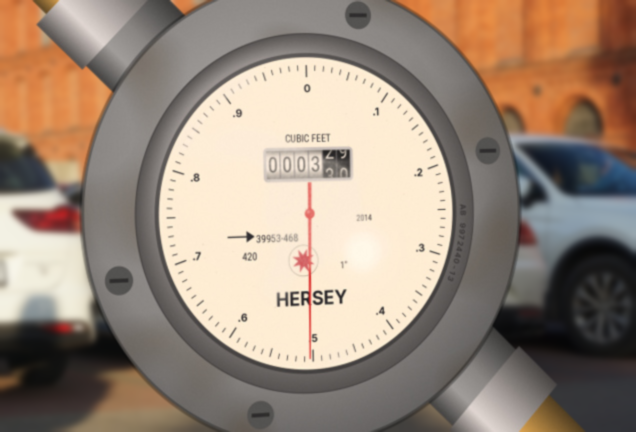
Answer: 329.50 ft³
